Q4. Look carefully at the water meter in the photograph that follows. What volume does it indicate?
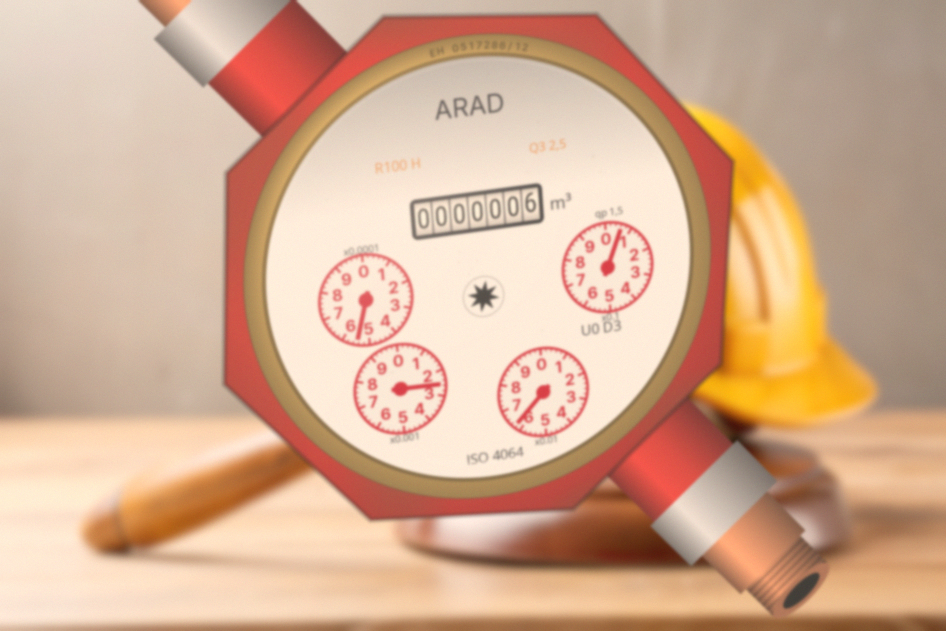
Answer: 6.0625 m³
